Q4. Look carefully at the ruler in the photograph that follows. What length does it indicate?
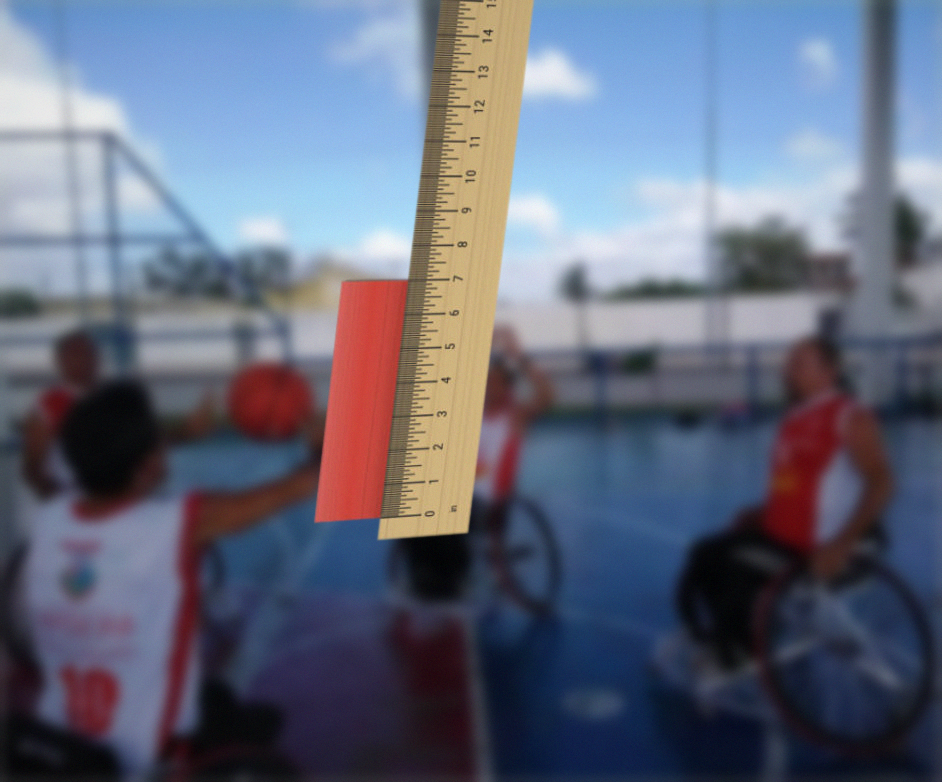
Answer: 7 in
